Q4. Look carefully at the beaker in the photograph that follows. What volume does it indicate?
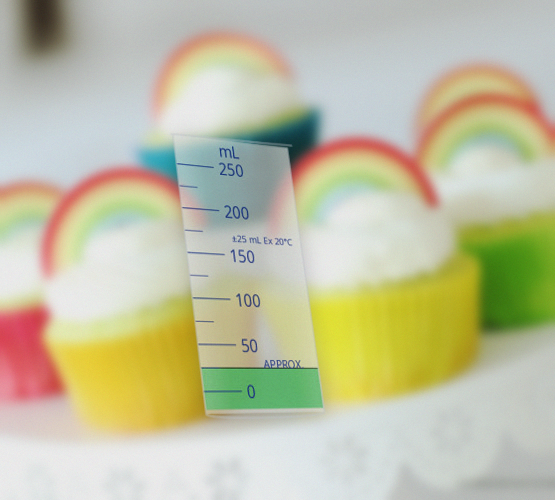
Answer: 25 mL
